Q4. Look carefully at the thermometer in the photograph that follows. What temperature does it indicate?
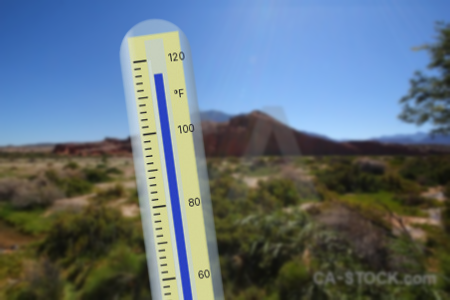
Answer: 116 °F
